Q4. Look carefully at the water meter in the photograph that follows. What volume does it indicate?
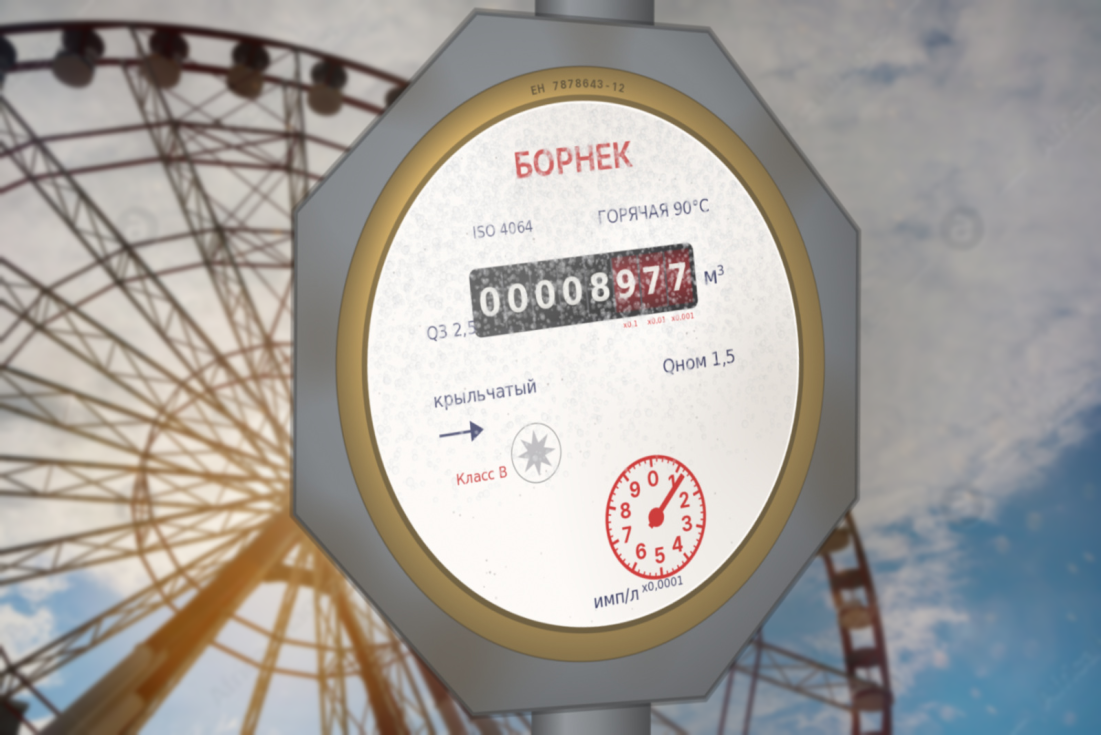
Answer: 8.9771 m³
